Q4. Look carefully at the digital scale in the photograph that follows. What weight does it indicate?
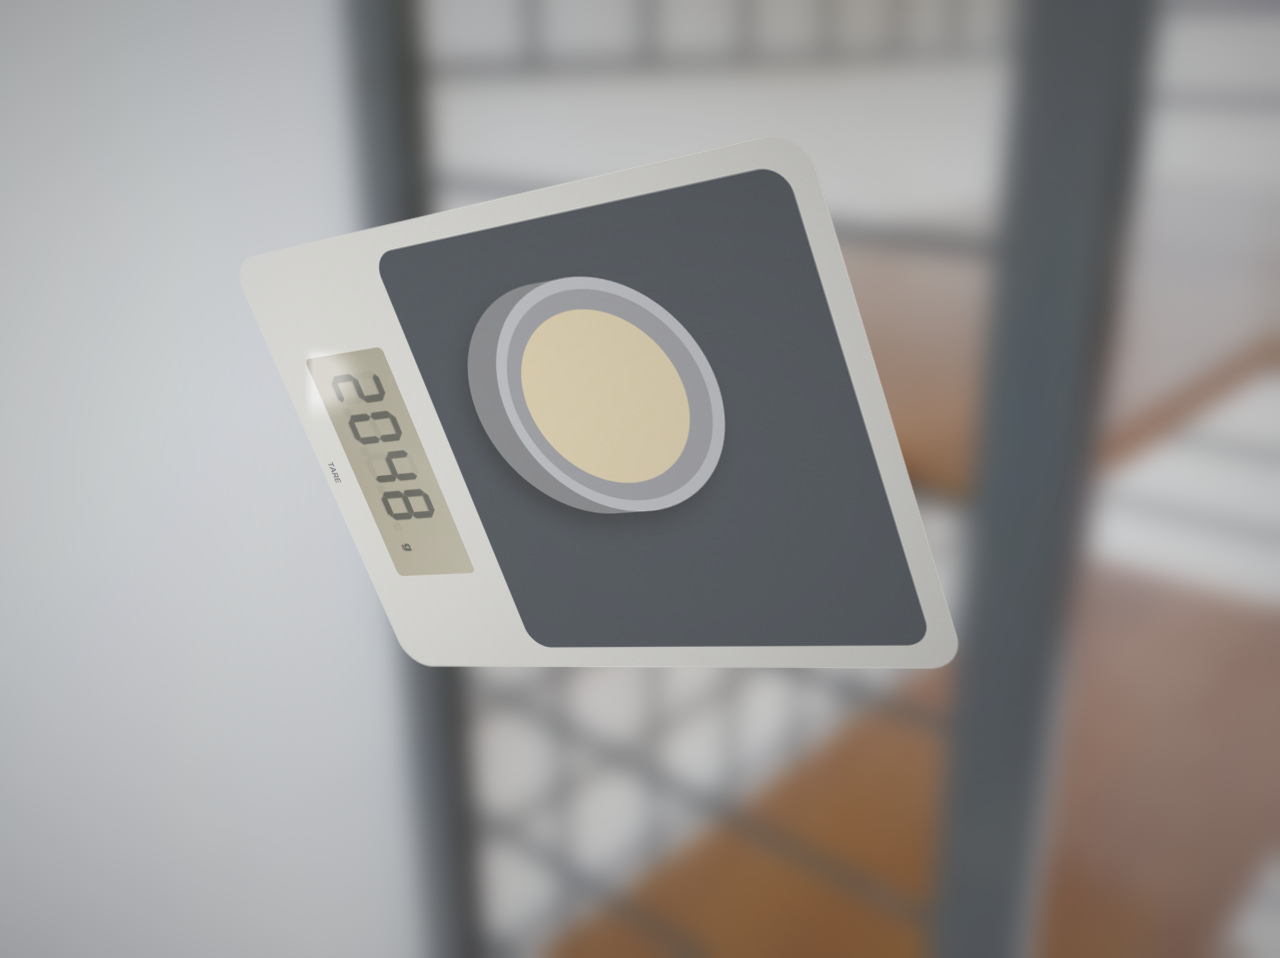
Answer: 2048 g
